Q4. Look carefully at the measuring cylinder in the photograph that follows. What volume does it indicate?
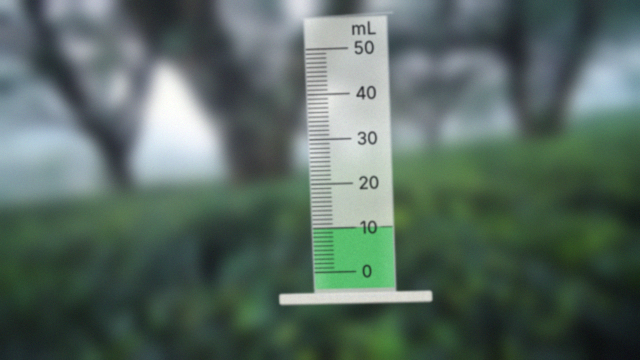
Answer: 10 mL
